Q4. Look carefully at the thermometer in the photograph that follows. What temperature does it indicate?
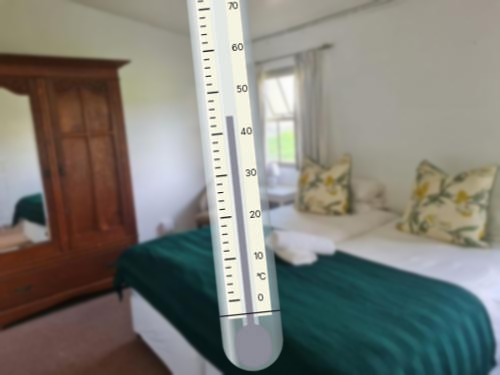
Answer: 44 °C
